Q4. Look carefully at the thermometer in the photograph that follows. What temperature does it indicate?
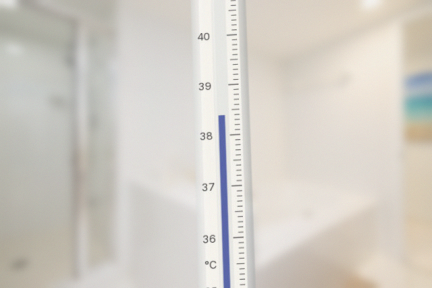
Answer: 38.4 °C
